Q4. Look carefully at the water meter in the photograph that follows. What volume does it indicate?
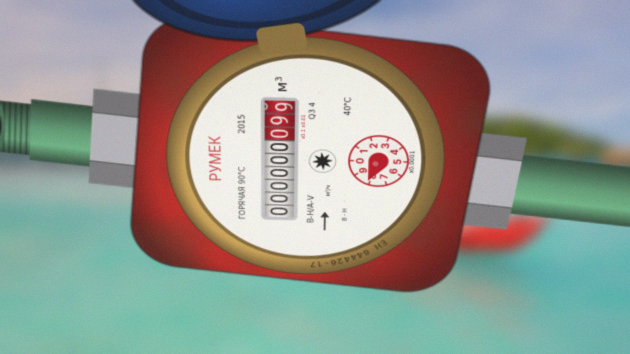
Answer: 0.0988 m³
